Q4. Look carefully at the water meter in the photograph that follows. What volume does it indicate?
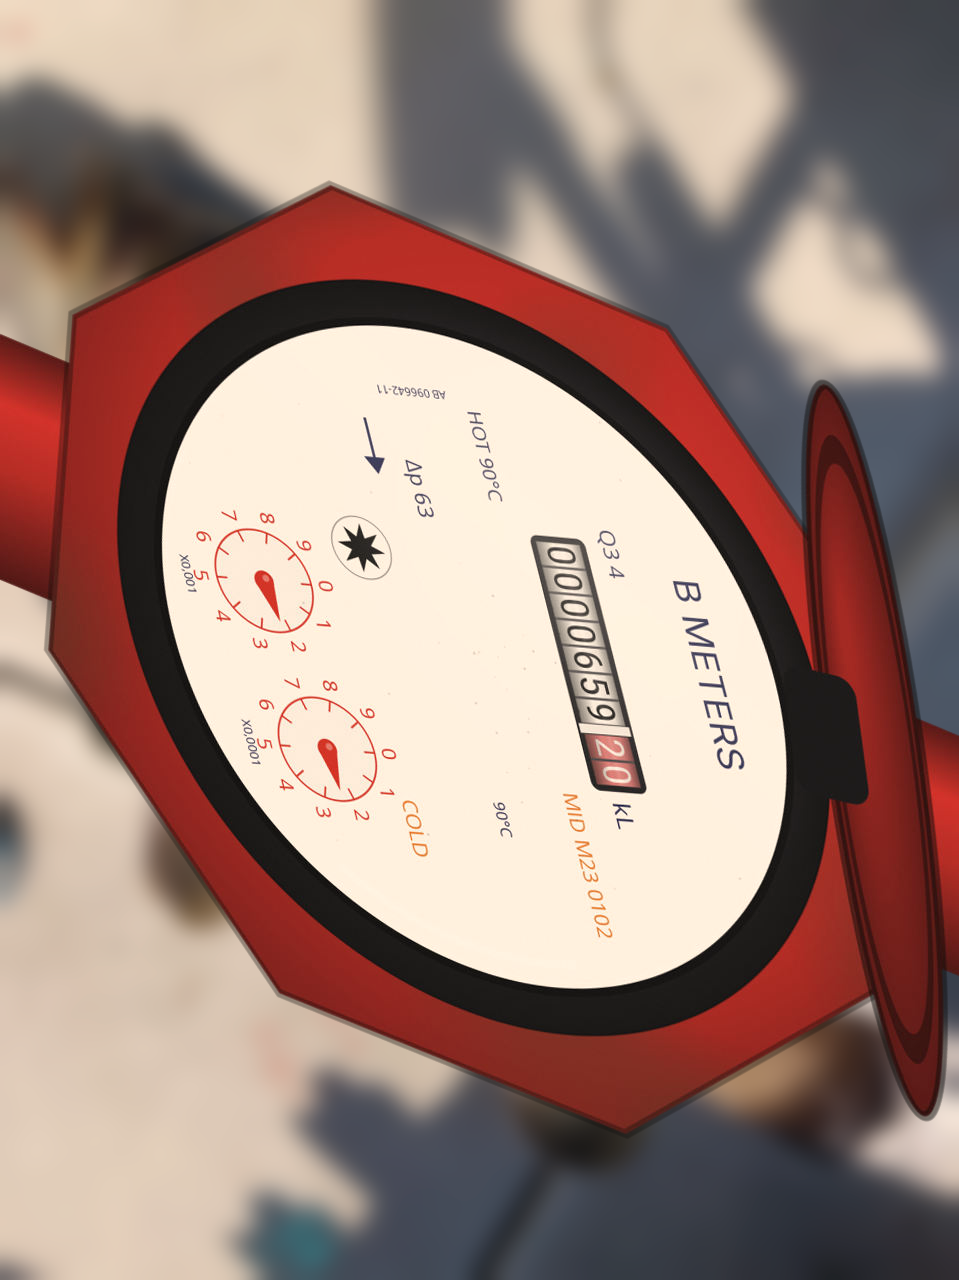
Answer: 659.2022 kL
